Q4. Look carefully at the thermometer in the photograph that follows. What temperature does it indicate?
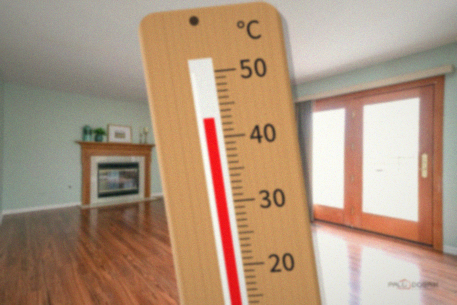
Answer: 43 °C
